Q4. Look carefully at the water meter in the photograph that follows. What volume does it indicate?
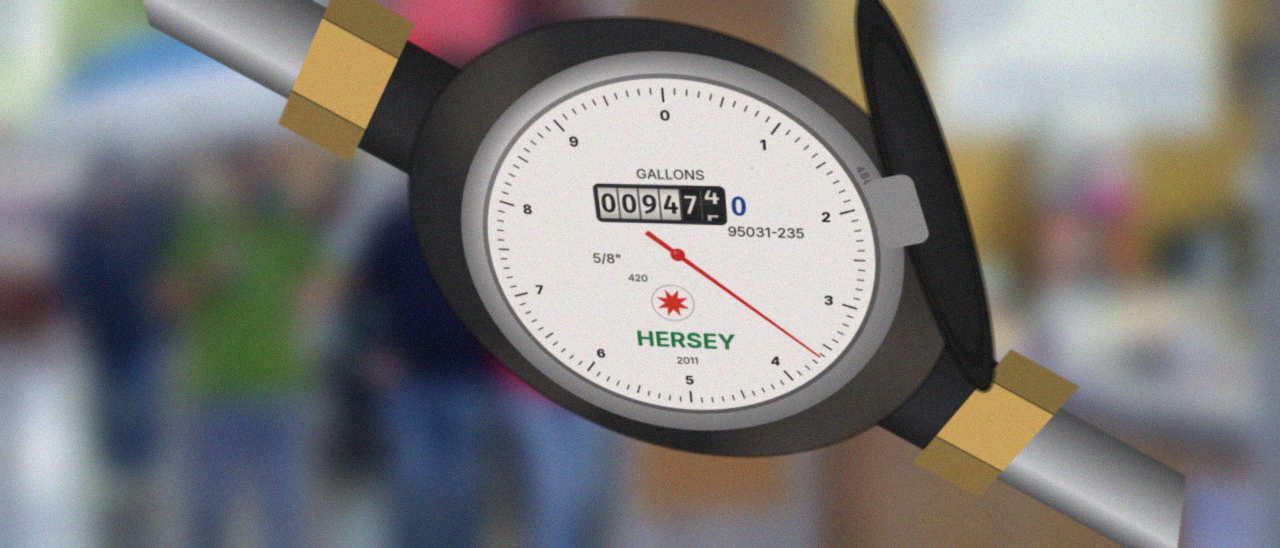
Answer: 94743.6 gal
